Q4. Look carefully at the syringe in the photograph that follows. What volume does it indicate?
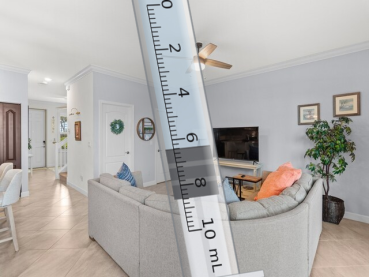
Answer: 6.4 mL
